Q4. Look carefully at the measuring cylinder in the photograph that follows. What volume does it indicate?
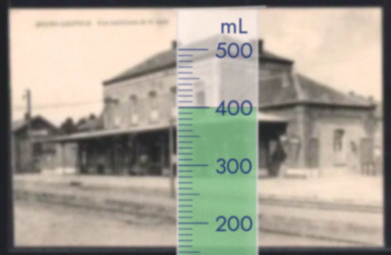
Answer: 400 mL
